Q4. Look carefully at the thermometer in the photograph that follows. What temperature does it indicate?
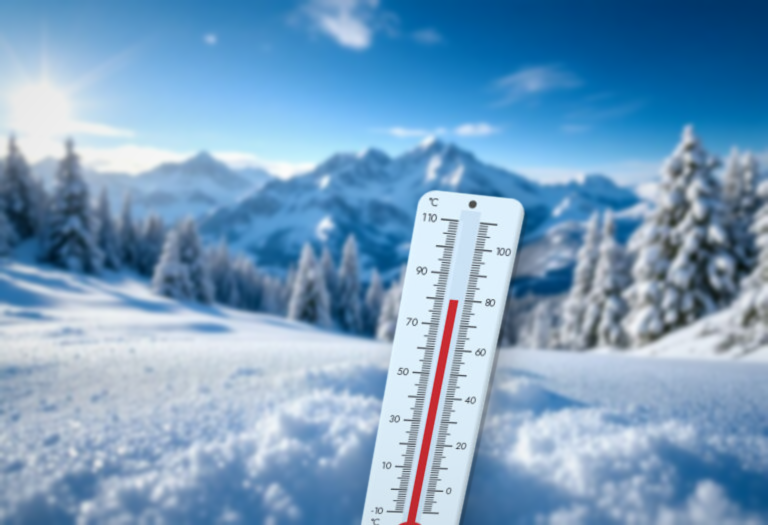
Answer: 80 °C
